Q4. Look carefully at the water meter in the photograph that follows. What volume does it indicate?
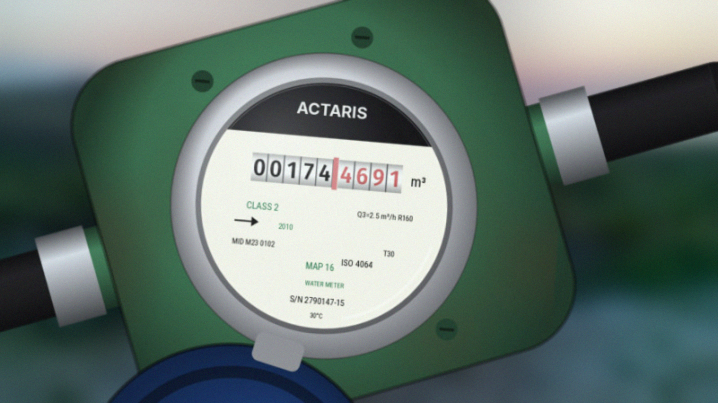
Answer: 174.4691 m³
